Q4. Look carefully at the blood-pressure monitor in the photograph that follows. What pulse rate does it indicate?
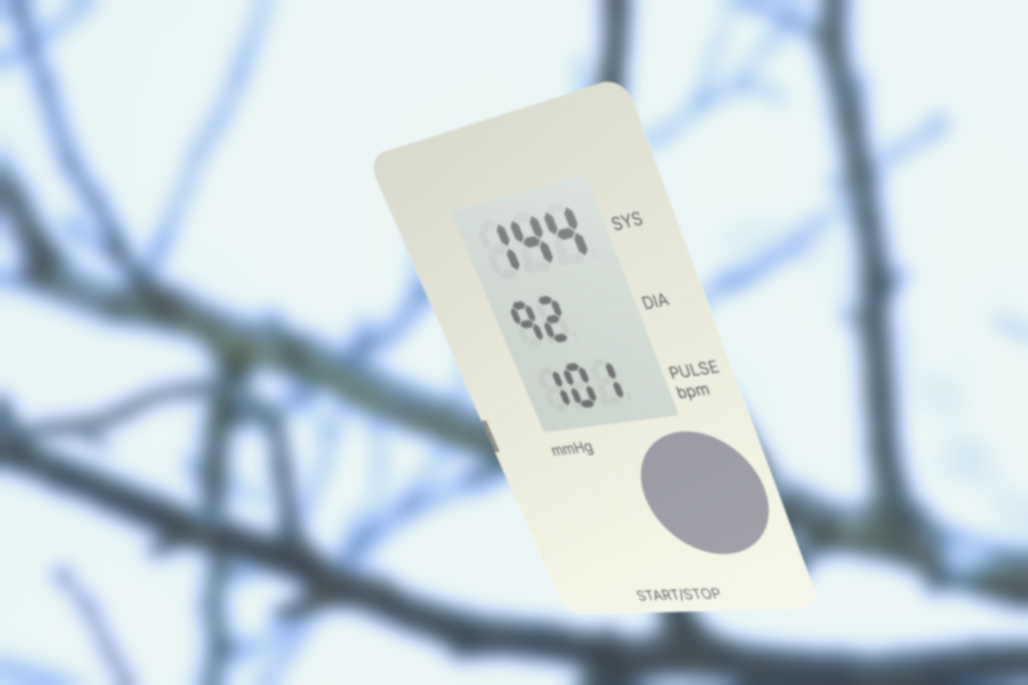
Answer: 101 bpm
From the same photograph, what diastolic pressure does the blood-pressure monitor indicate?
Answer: 92 mmHg
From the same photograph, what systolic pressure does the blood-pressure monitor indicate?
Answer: 144 mmHg
